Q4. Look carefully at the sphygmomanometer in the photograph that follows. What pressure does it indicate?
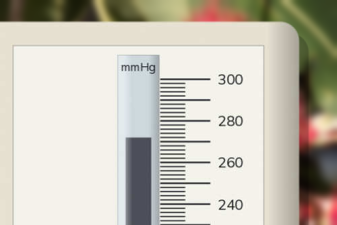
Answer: 272 mmHg
